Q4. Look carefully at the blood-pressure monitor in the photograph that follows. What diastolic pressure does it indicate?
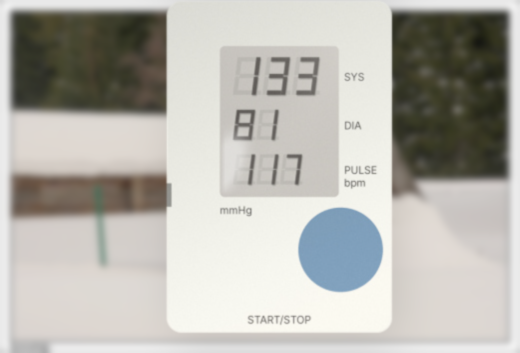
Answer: 81 mmHg
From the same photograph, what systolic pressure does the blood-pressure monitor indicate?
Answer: 133 mmHg
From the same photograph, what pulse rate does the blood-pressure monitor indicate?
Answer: 117 bpm
